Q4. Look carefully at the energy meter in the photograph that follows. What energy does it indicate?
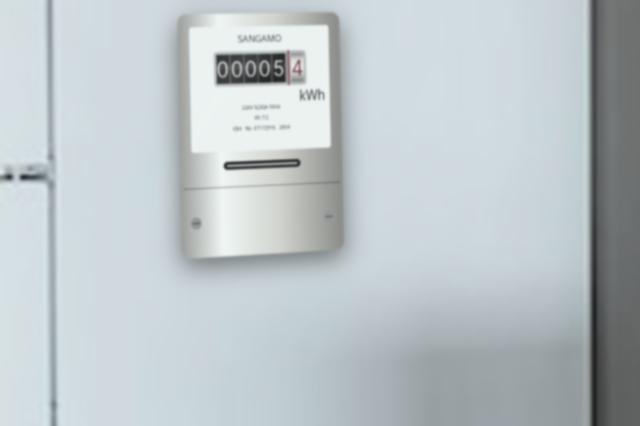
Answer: 5.4 kWh
